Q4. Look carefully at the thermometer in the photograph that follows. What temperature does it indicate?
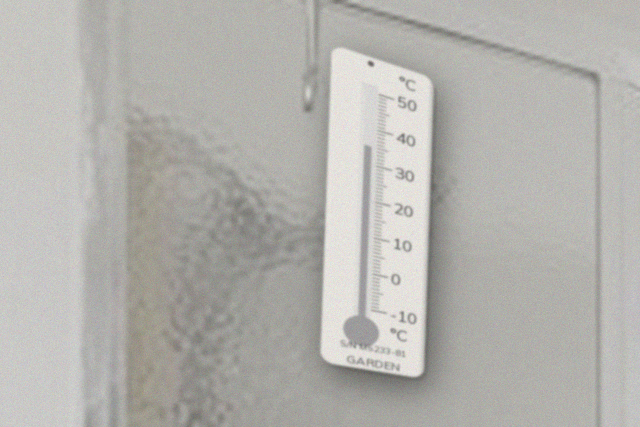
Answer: 35 °C
